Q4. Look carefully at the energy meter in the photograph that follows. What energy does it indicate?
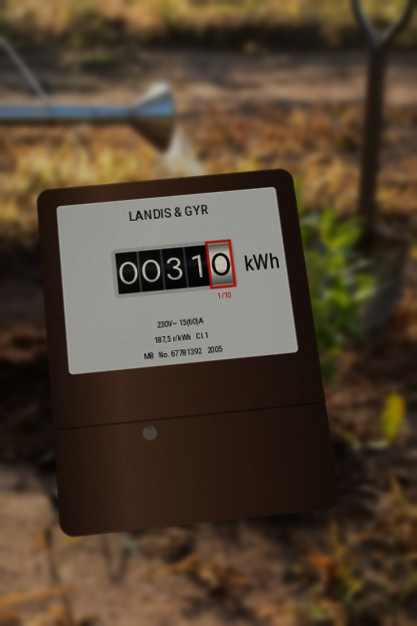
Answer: 31.0 kWh
